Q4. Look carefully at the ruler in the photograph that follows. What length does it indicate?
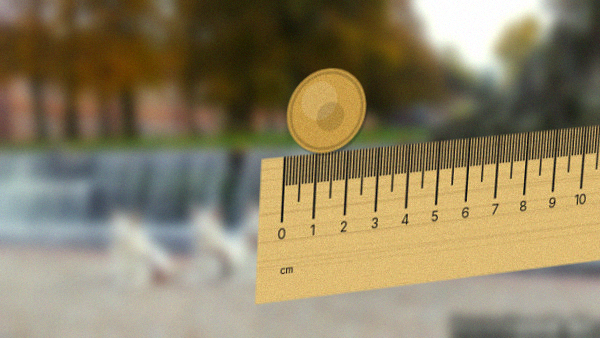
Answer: 2.5 cm
